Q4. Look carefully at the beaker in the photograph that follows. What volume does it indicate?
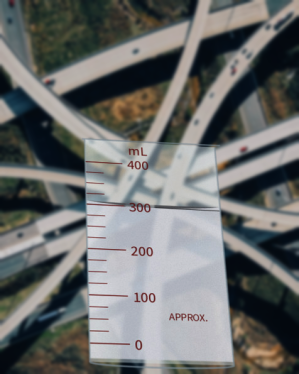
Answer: 300 mL
